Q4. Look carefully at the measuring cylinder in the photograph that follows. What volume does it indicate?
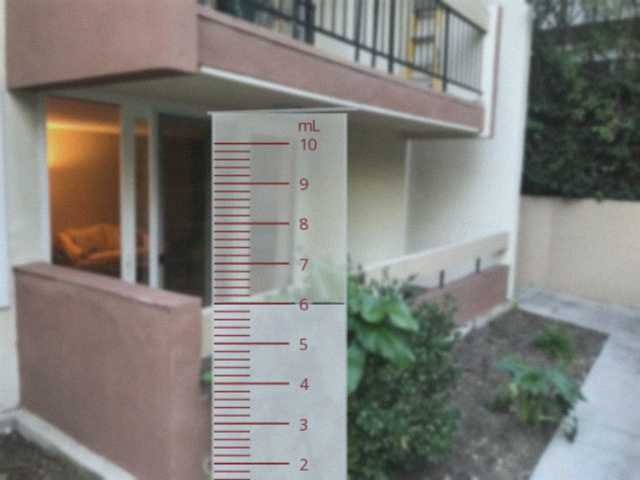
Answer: 6 mL
